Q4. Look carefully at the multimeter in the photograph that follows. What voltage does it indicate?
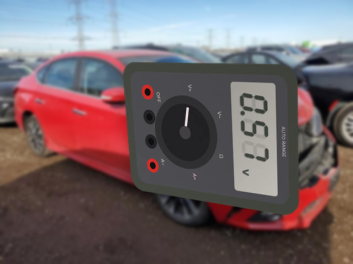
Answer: 0.57 V
